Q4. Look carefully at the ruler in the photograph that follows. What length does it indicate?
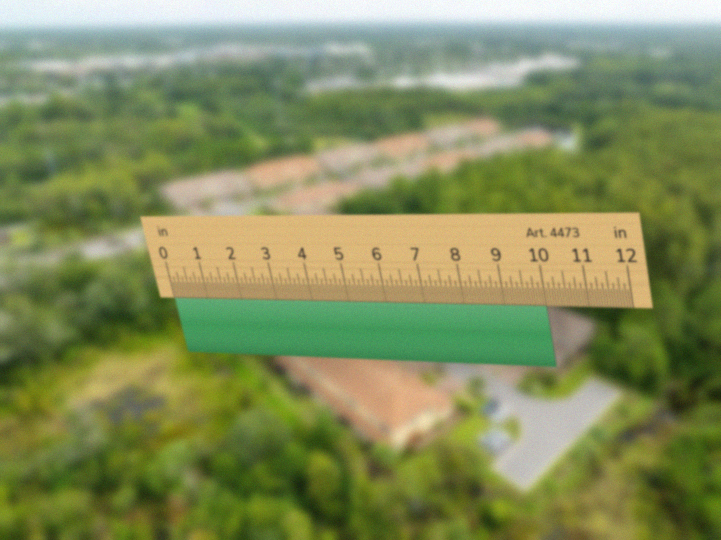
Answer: 10 in
